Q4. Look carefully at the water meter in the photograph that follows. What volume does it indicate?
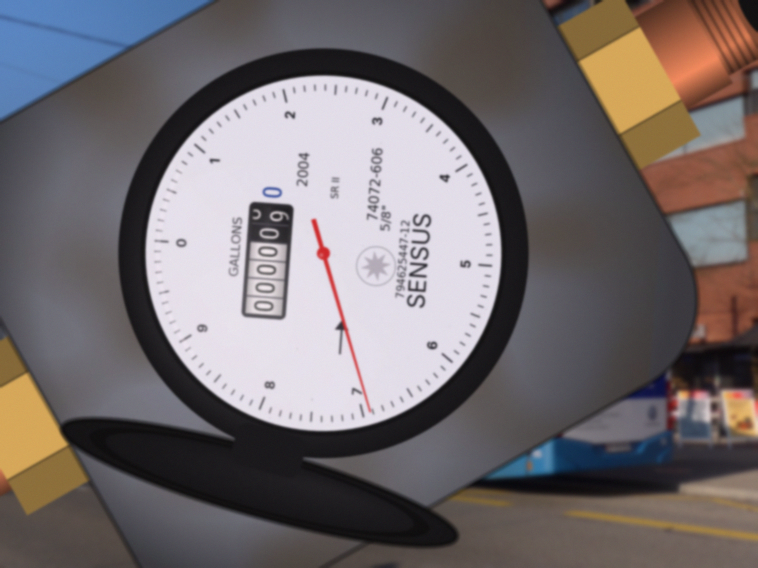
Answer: 86.9 gal
